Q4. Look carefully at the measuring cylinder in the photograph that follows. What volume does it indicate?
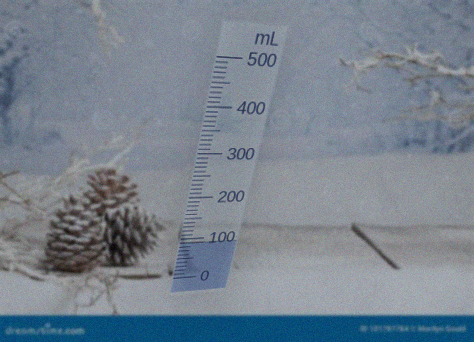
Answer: 90 mL
